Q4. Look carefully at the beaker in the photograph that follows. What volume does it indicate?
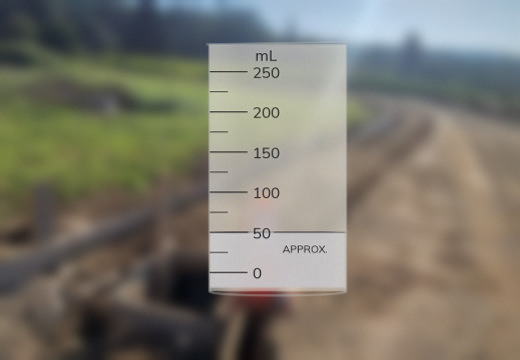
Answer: 50 mL
